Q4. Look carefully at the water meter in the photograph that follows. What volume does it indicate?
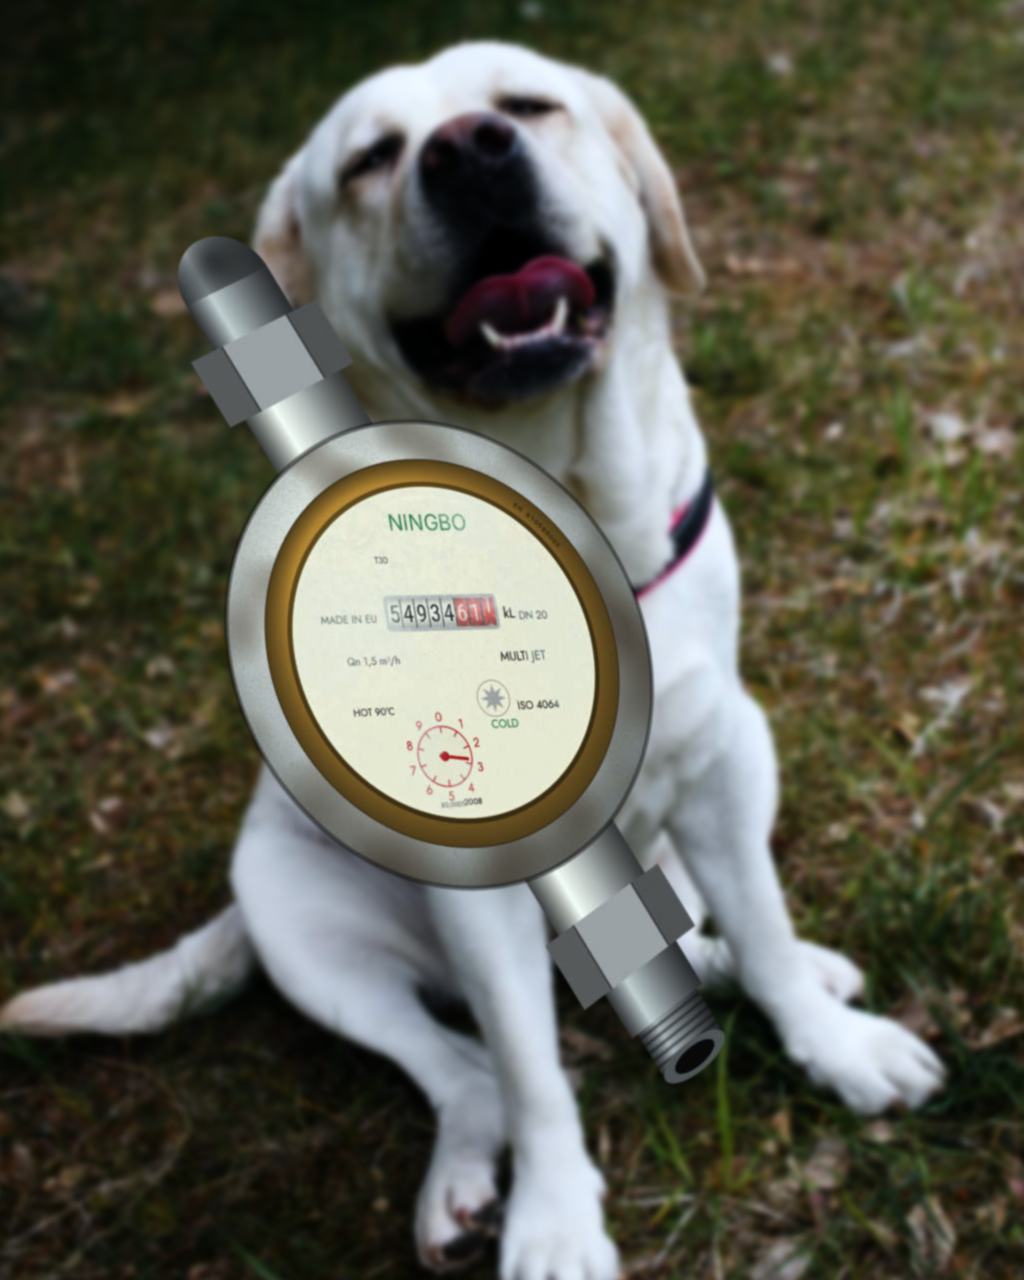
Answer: 54934.6112 kL
